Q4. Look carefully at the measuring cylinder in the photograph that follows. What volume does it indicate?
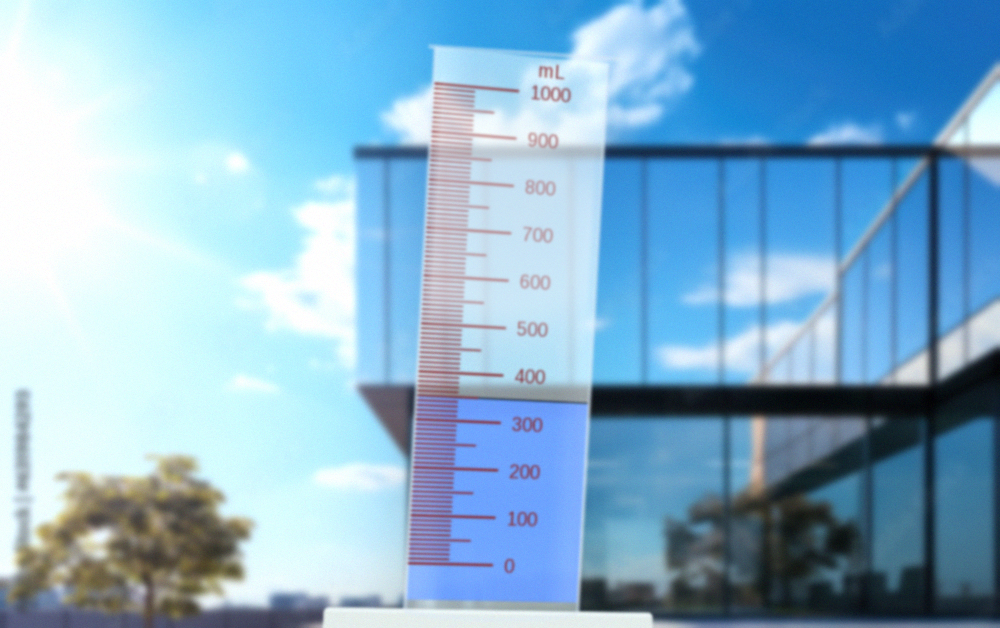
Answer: 350 mL
